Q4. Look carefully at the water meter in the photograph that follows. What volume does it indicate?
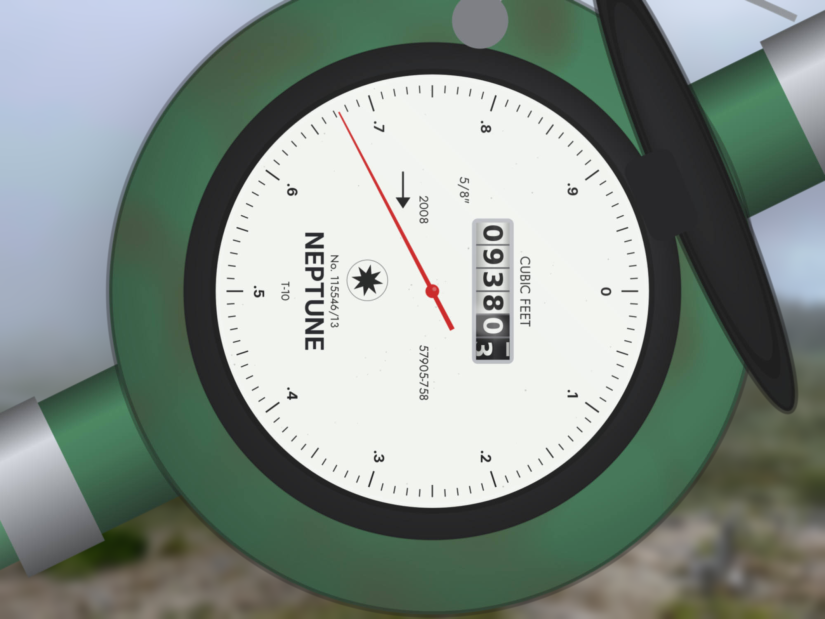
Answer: 93802.67 ft³
